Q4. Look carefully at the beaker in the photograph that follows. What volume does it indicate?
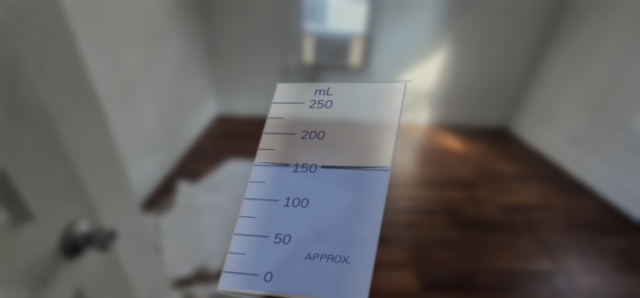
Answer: 150 mL
